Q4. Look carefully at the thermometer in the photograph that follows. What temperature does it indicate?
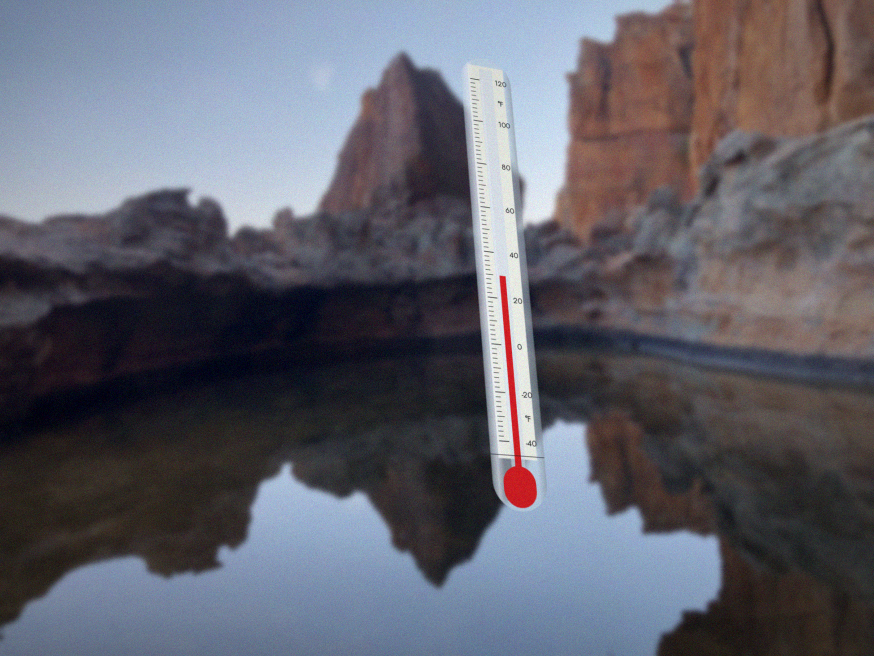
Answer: 30 °F
